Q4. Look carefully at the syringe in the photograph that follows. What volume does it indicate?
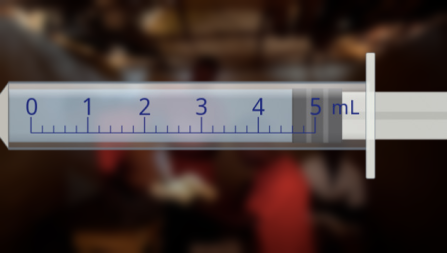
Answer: 4.6 mL
